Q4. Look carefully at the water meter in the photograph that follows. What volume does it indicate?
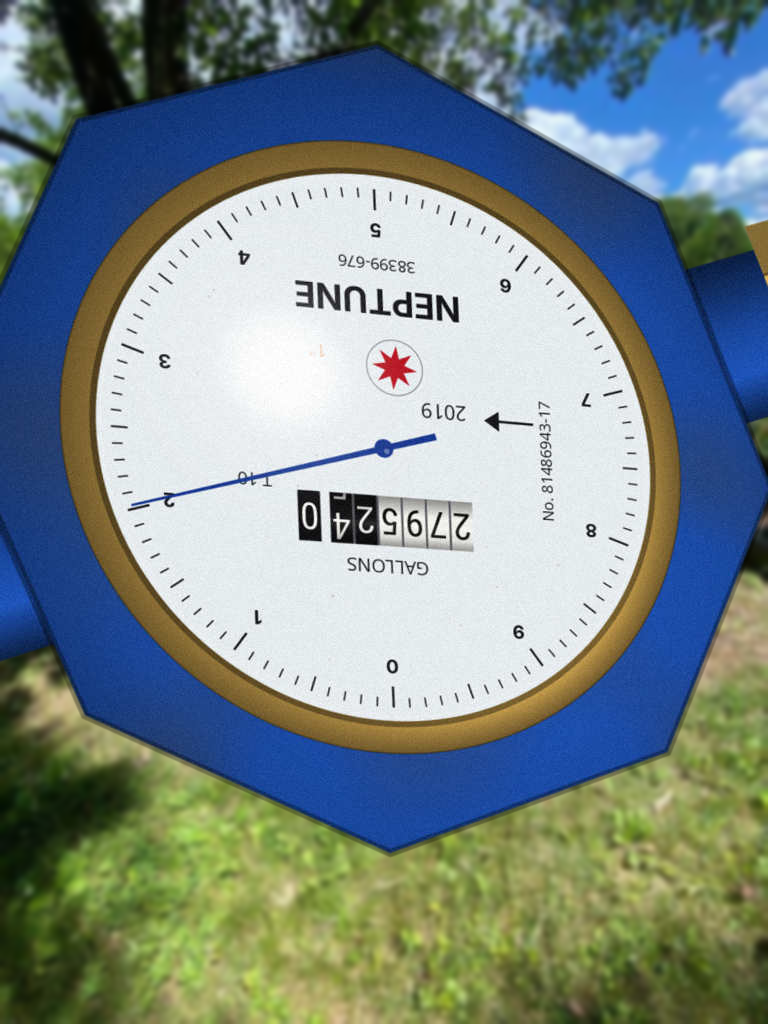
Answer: 2795242.0 gal
